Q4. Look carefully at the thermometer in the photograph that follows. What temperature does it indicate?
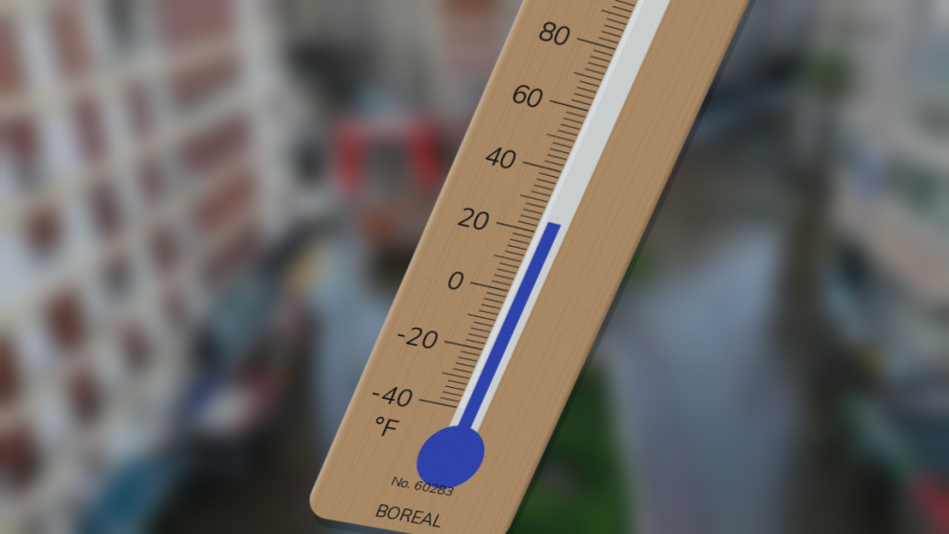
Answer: 24 °F
